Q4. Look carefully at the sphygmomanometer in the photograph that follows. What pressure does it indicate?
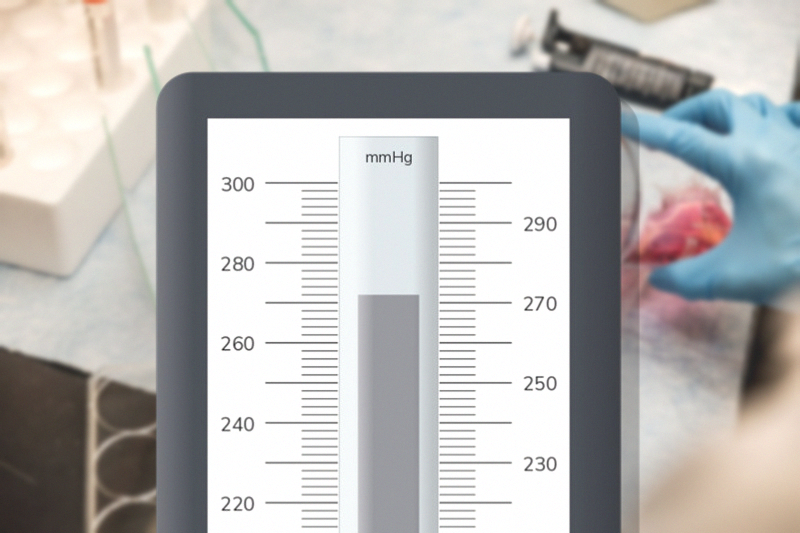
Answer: 272 mmHg
